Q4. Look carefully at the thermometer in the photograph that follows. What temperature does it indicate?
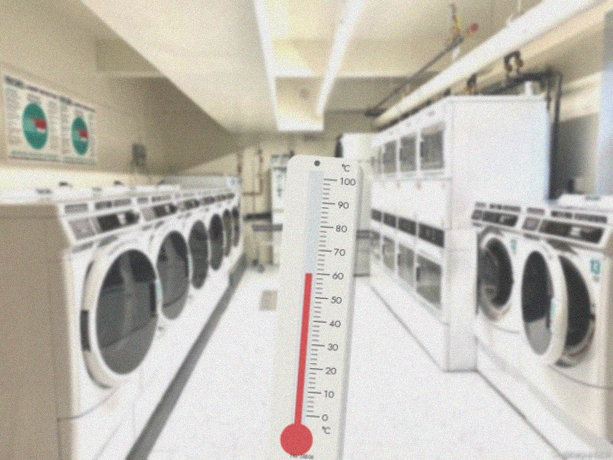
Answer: 60 °C
